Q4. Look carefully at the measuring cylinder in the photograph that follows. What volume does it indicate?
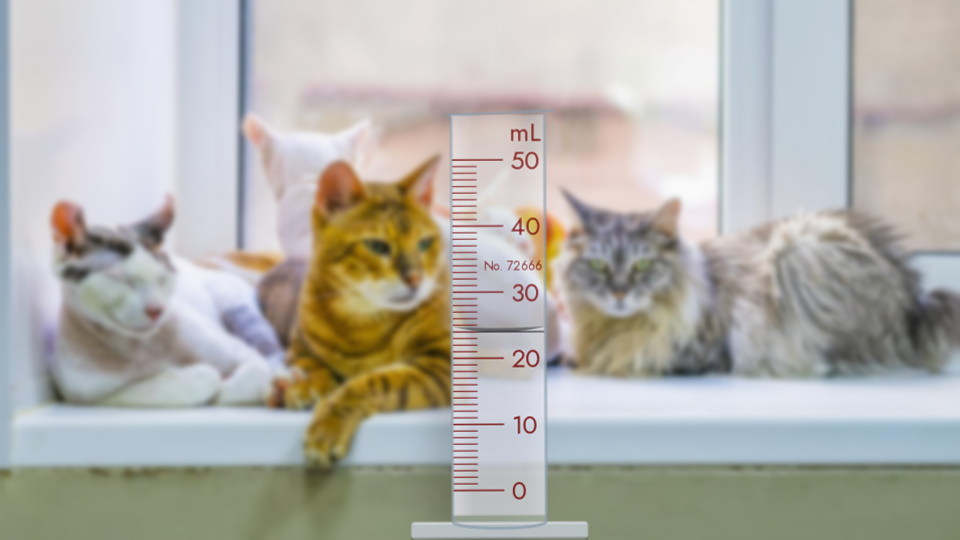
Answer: 24 mL
